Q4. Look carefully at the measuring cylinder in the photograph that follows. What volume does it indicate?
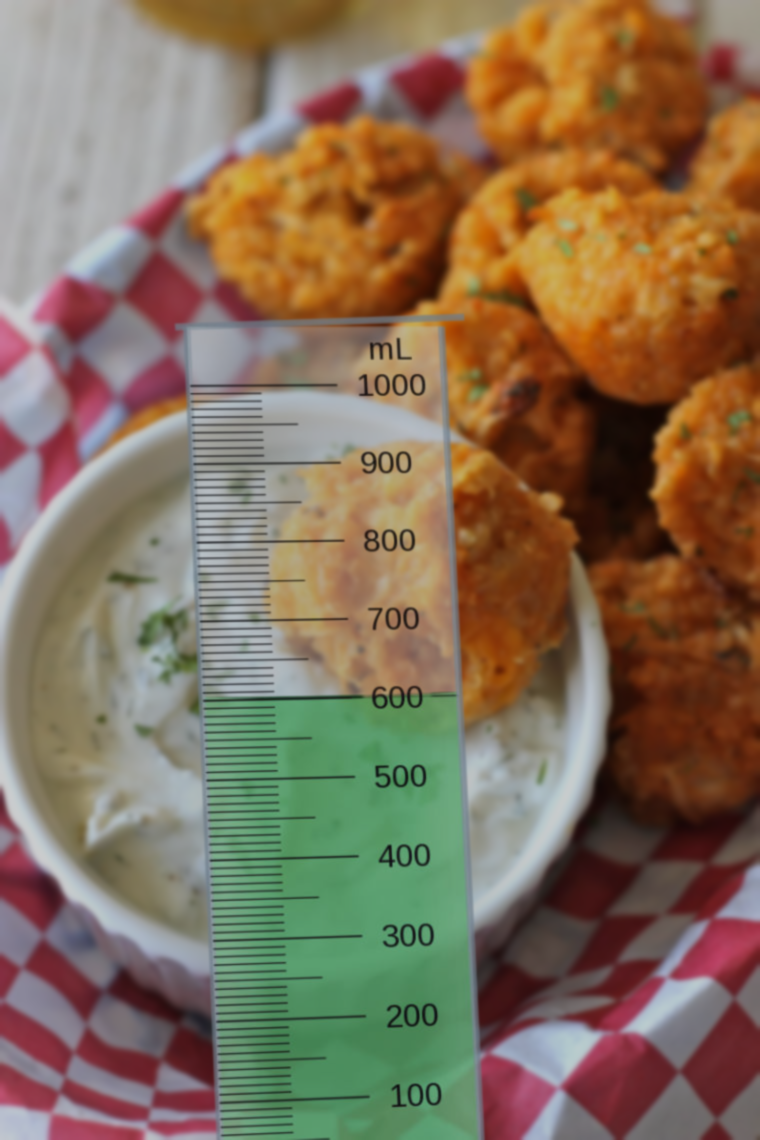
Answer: 600 mL
